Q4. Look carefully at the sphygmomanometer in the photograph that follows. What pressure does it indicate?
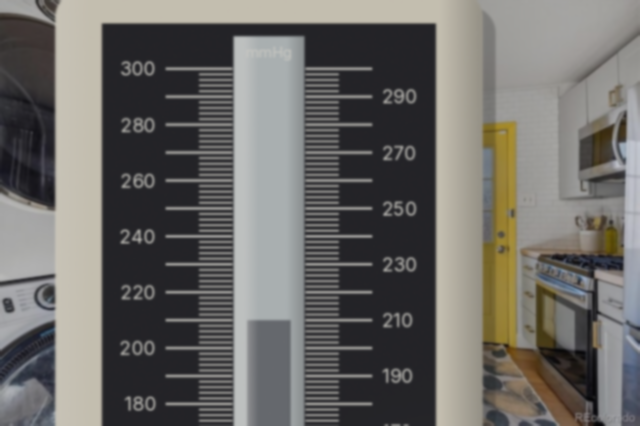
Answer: 210 mmHg
